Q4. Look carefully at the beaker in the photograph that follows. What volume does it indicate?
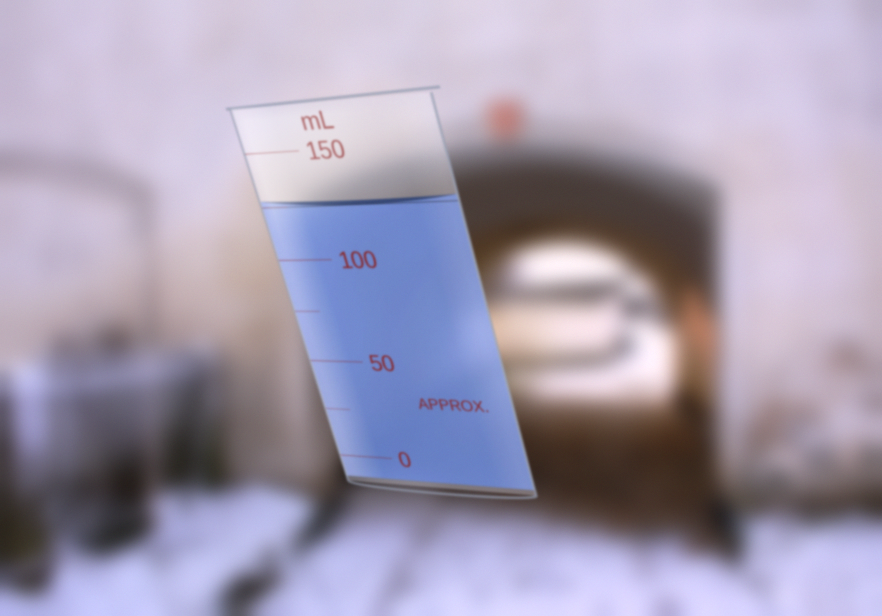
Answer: 125 mL
